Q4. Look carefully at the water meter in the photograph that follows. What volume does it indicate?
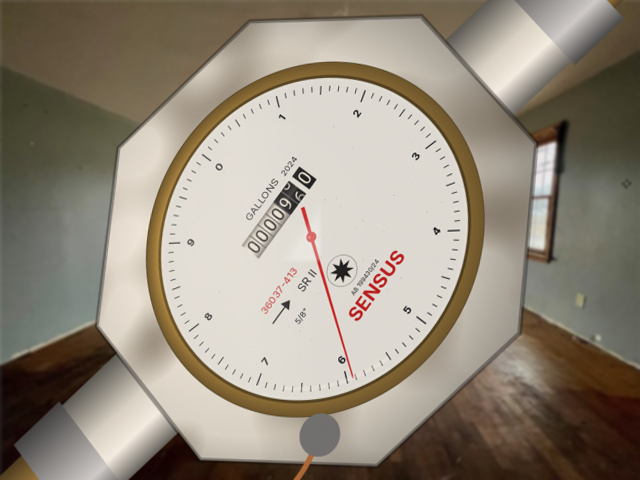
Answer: 955.9 gal
